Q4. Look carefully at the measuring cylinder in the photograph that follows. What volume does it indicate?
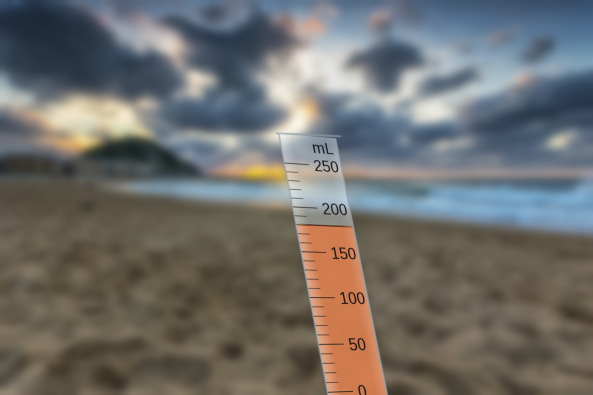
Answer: 180 mL
